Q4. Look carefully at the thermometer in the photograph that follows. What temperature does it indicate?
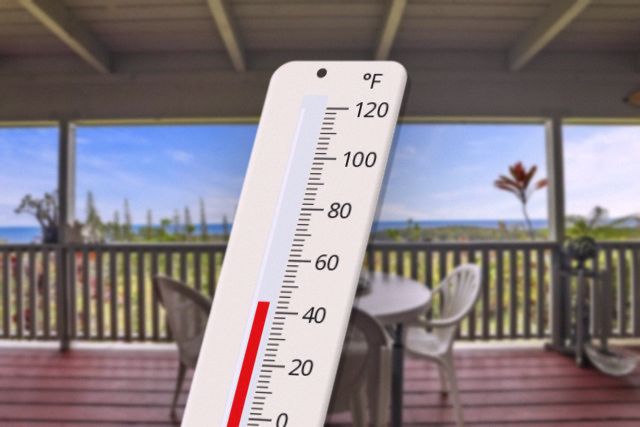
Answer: 44 °F
